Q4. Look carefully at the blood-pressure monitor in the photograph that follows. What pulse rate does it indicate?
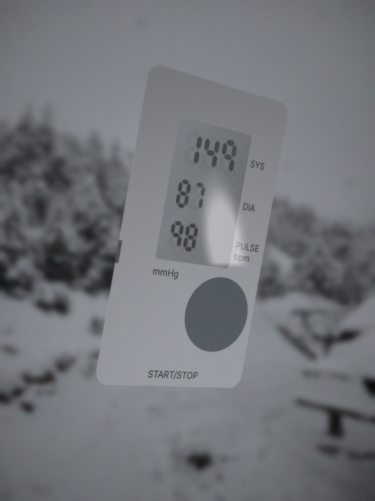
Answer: 98 bpm
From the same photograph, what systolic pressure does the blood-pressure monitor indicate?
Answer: 149 mmHg
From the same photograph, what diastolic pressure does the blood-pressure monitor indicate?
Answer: 87 mmHg
